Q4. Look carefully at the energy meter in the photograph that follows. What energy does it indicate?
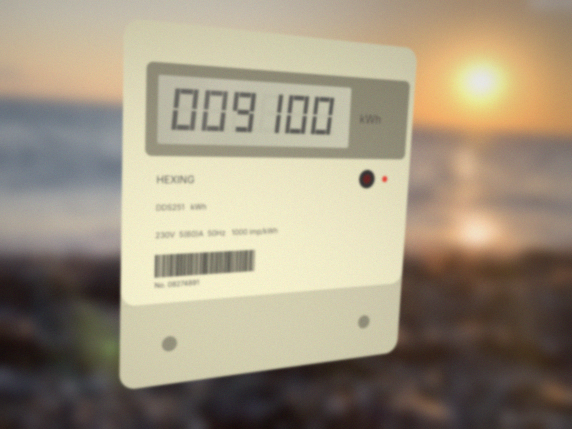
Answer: 9100 kWh
